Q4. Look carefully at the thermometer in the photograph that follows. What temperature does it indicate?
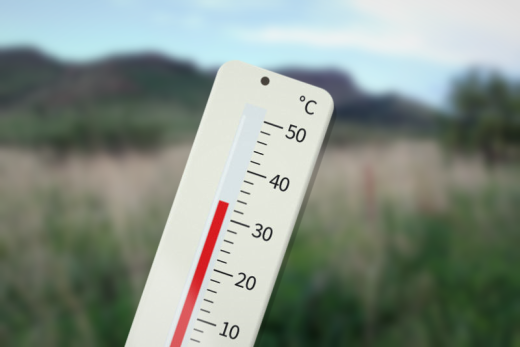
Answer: 33 °C
